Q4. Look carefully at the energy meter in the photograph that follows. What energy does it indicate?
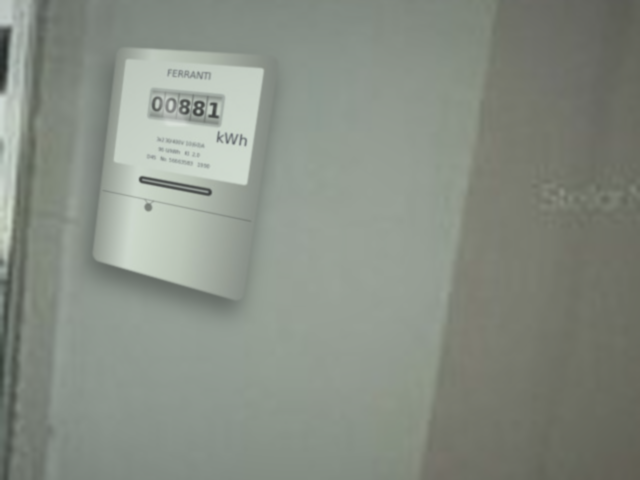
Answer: 881 kWh
